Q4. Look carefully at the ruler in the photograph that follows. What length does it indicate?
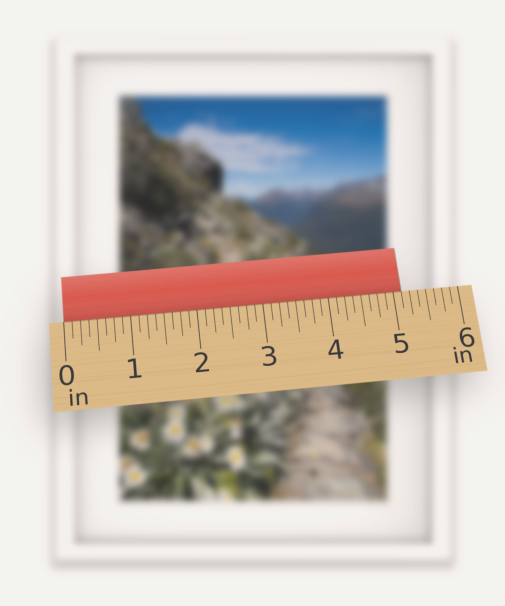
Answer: 5.125 in
